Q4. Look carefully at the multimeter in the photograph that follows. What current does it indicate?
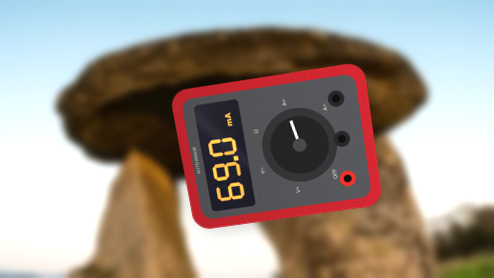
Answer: 69.0 mA
